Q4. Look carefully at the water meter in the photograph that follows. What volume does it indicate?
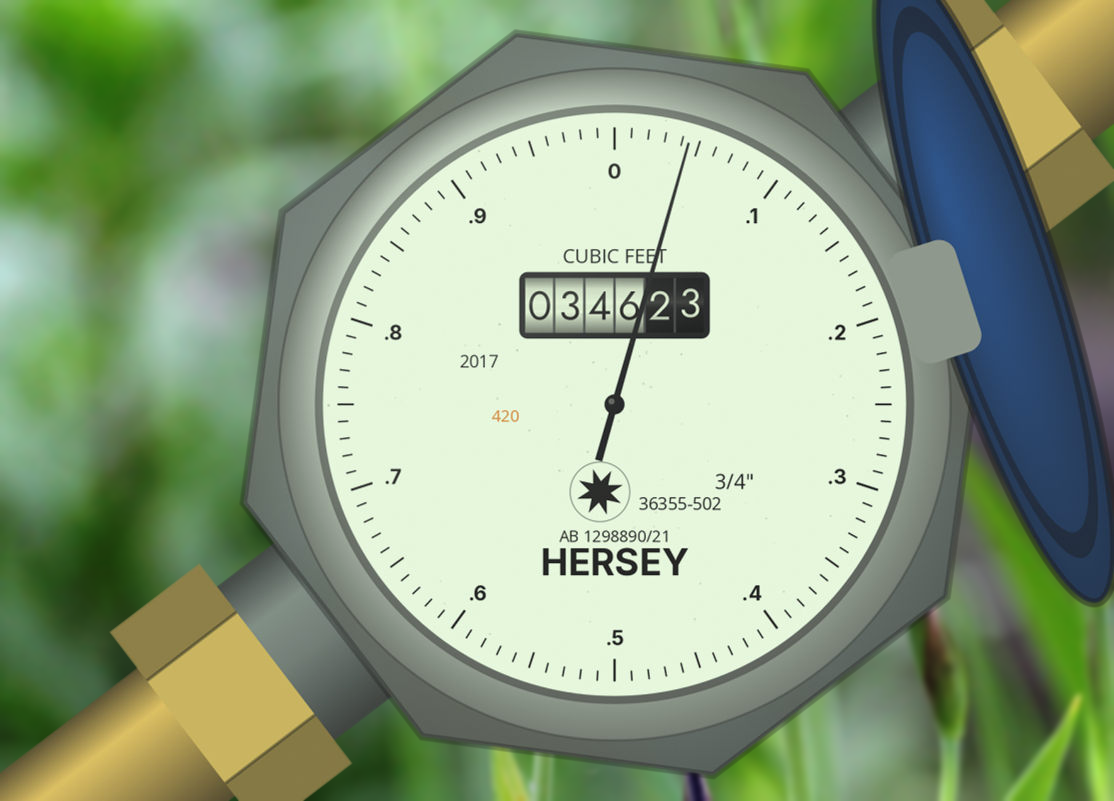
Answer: 34623.04 ft³
